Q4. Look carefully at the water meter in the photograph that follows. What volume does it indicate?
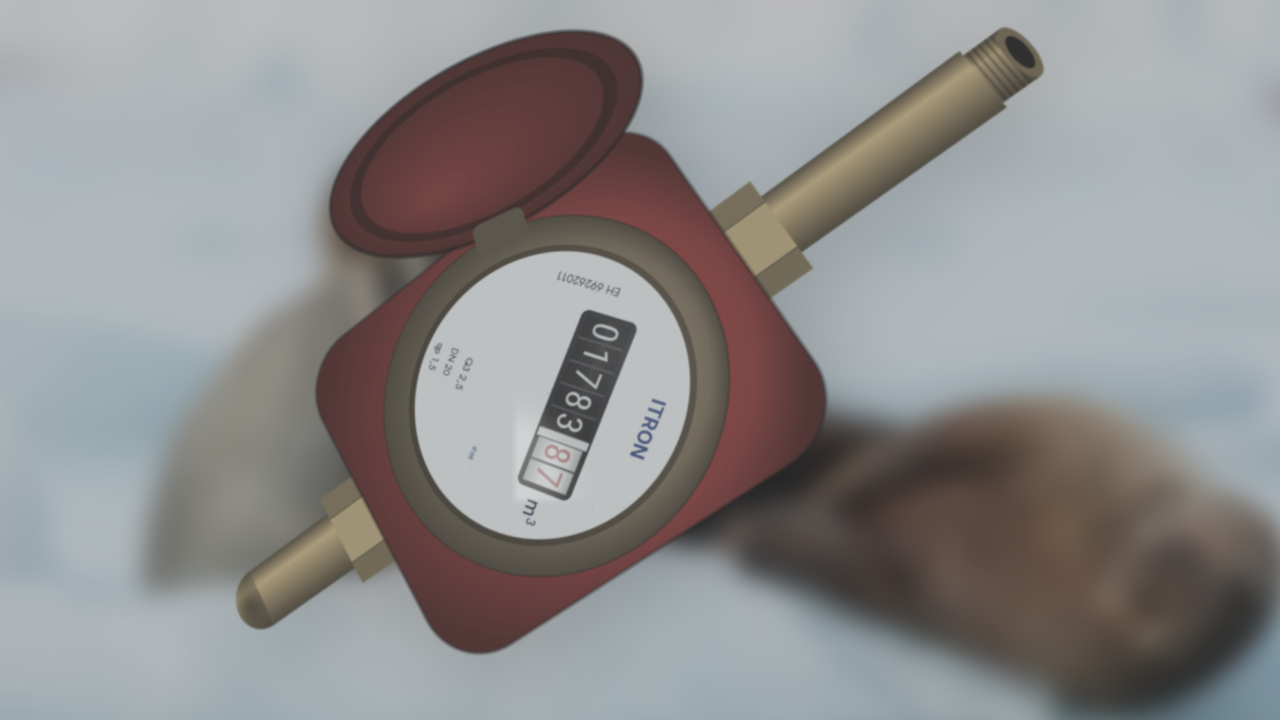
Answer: 1783.87 m³
